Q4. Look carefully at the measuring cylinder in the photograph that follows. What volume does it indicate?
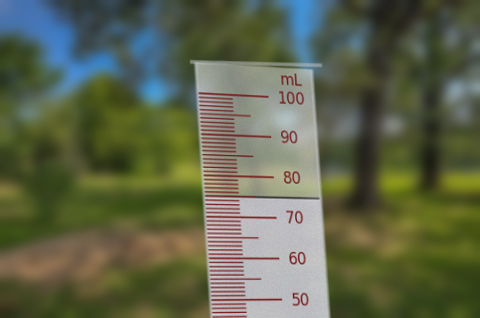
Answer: 75 mL
